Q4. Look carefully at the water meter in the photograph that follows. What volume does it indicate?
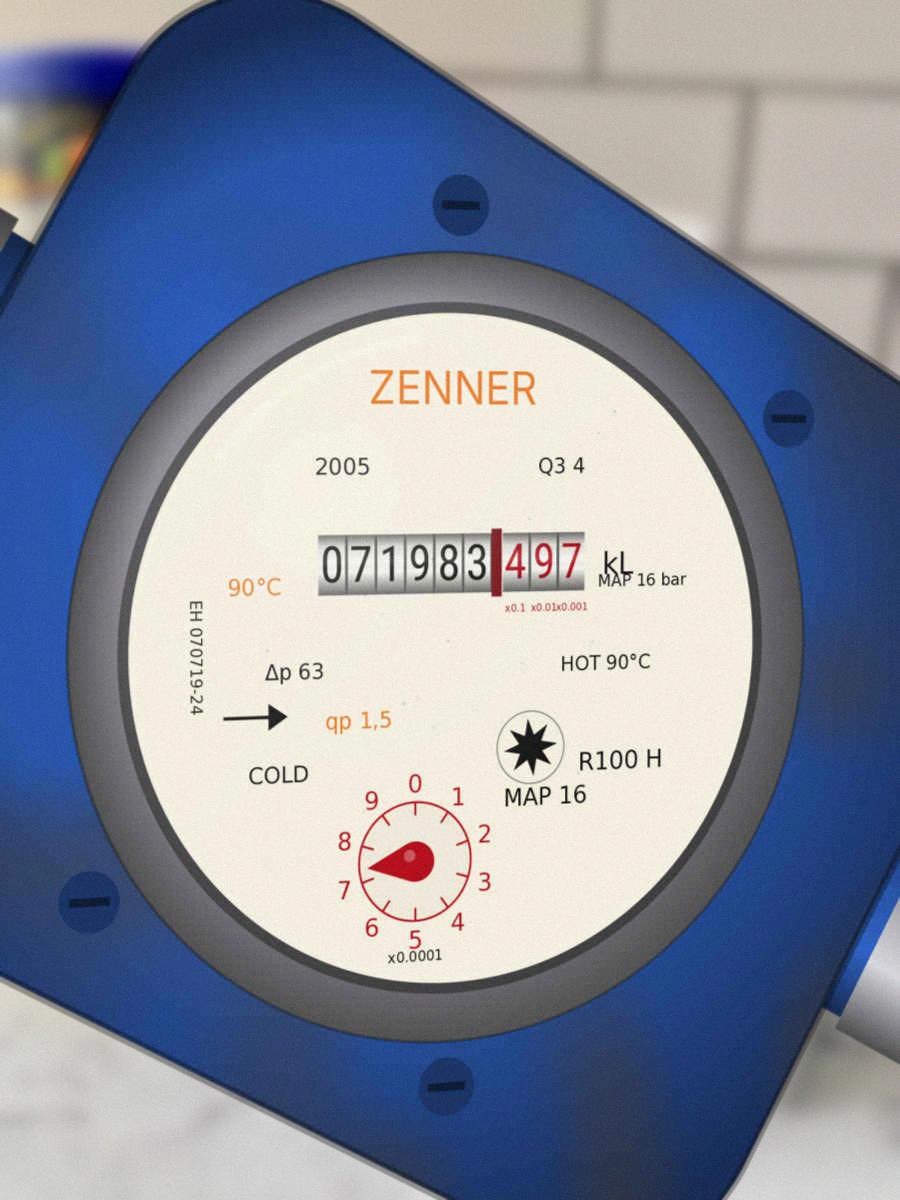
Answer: 71983.4977 kL
